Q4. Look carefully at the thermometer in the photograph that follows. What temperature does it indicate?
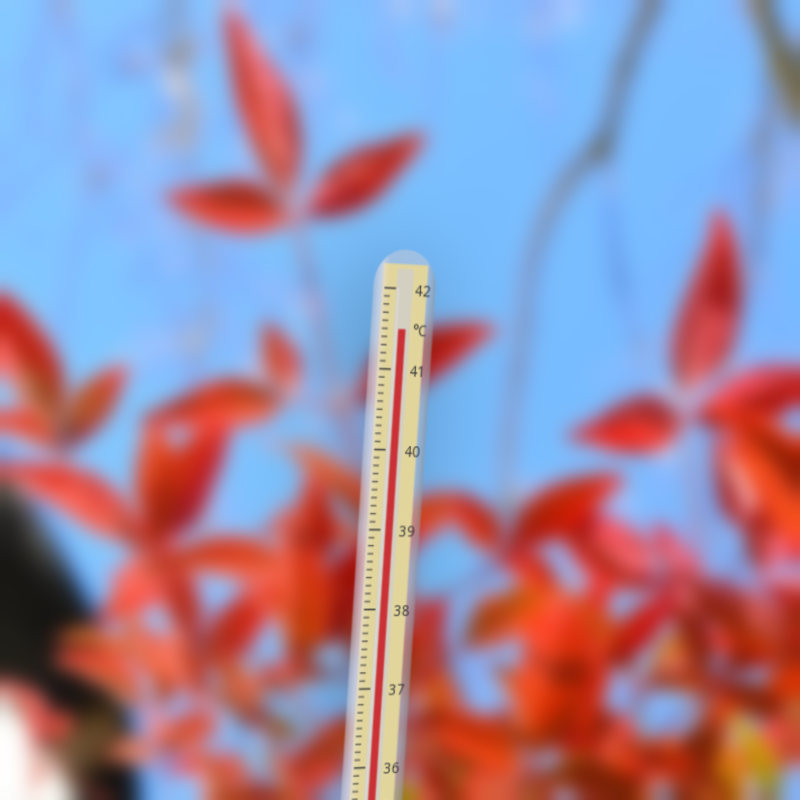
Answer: 41.5 °C
